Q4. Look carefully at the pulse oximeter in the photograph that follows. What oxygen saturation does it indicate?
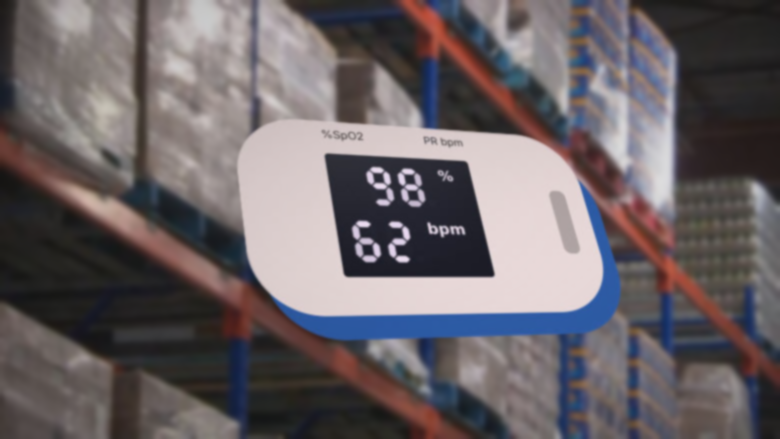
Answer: 98 %
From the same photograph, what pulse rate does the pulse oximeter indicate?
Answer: 62 bpm
